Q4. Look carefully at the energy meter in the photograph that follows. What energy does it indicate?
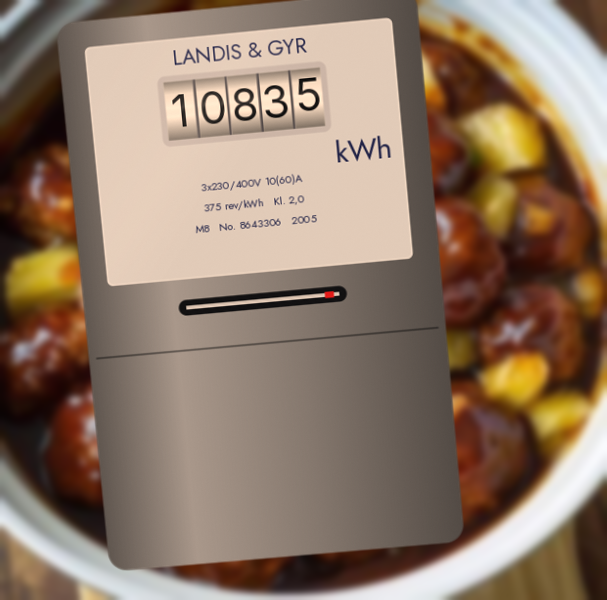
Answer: 10835 kWh
